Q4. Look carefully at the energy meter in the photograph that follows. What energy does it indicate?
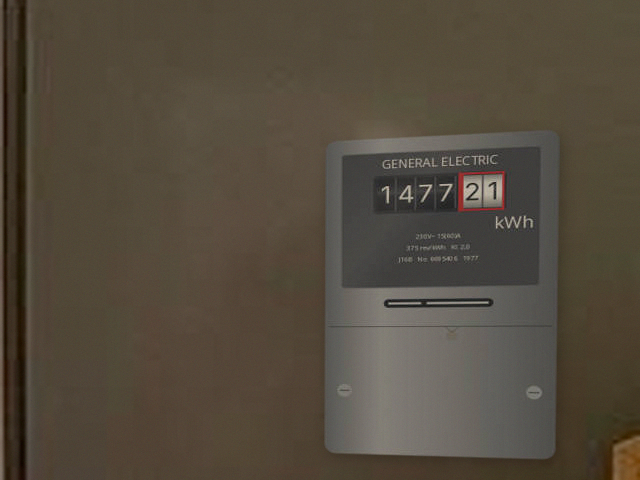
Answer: 1477.21 kWh
